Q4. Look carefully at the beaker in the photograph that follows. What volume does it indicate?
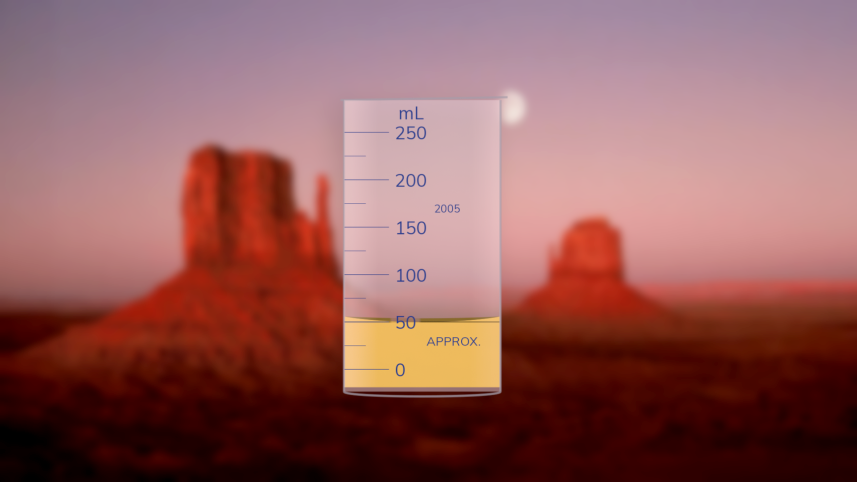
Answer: 50 mL
